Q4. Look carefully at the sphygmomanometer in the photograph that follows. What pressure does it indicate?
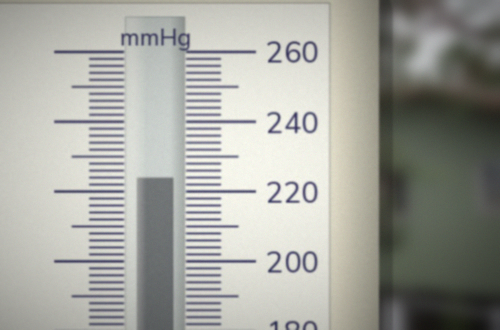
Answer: 224 mmHg
